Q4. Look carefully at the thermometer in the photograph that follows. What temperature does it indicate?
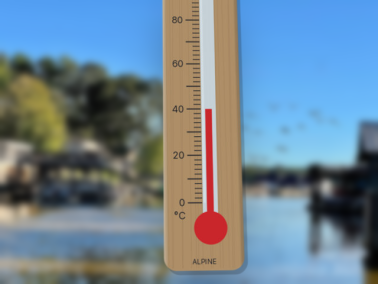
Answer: 40 °C
